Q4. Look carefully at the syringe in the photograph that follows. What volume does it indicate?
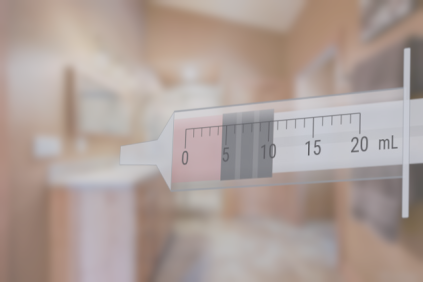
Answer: 4.5 mL
